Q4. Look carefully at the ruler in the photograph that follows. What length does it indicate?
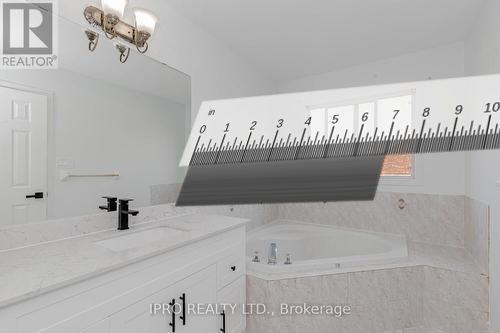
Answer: 7 in
